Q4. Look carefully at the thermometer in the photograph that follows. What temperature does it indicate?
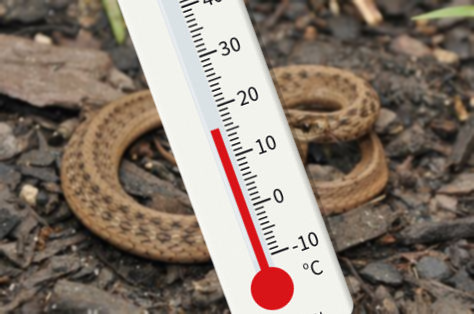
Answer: 16 °C
